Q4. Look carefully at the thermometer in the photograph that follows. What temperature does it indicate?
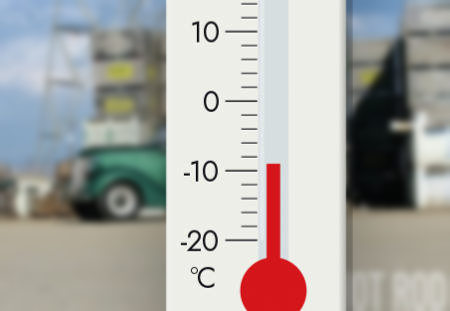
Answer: -9 °C
